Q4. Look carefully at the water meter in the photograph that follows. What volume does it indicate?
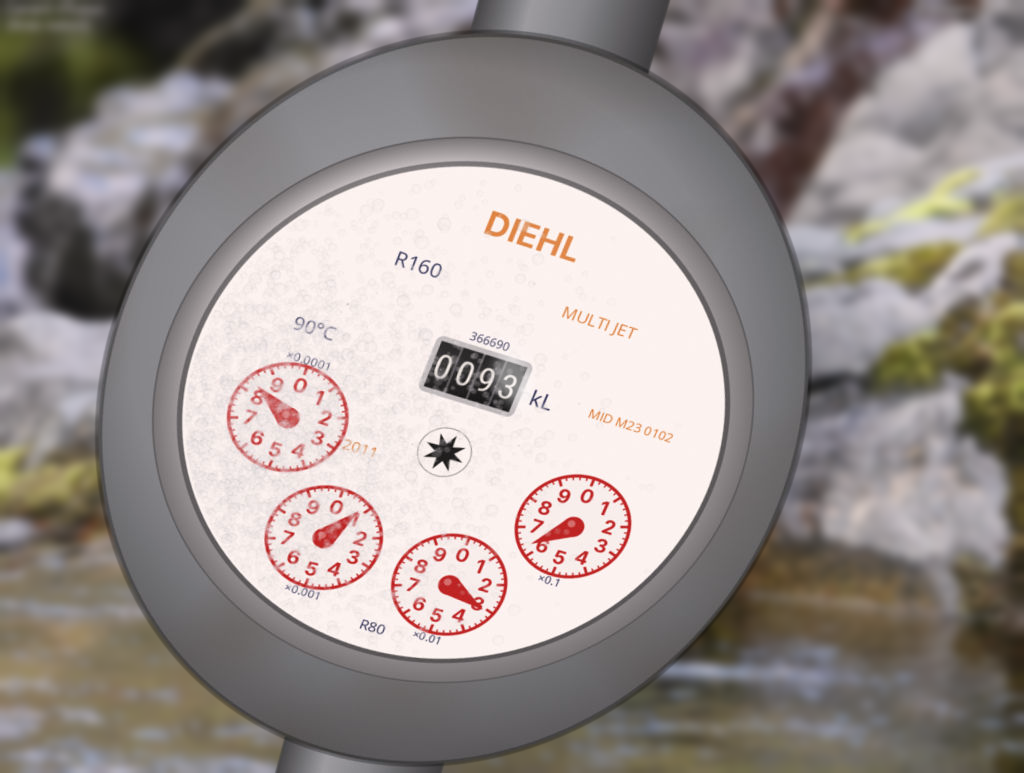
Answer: 93.6308 kL
